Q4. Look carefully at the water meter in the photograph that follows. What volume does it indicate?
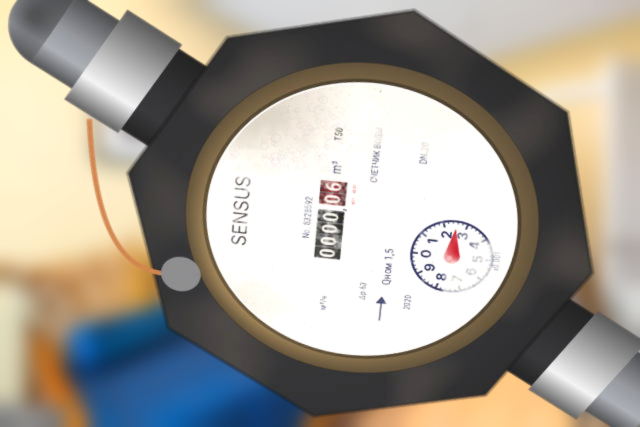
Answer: 0.062 m³
